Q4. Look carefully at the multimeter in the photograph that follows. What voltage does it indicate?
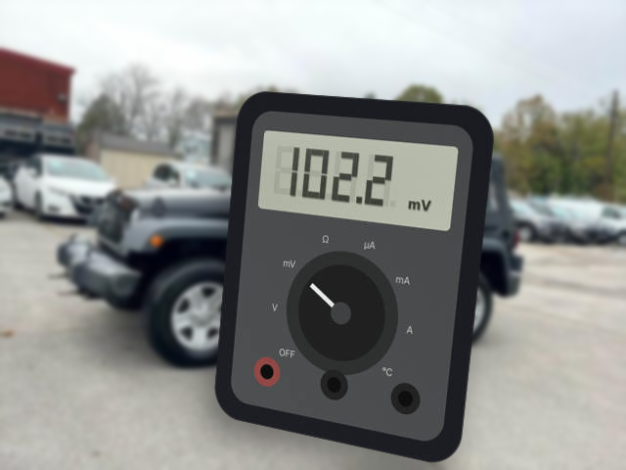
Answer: 102.2 mV
